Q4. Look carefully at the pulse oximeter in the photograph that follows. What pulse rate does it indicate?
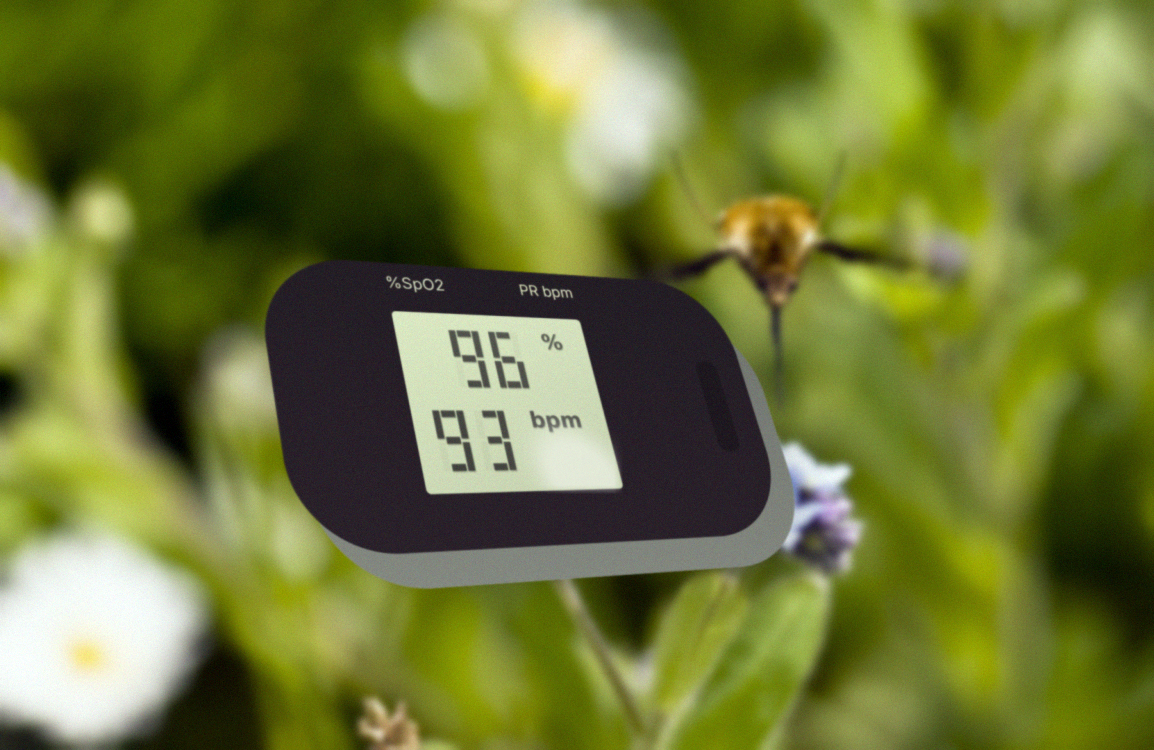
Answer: 93 bpm
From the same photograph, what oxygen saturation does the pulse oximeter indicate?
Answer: 96 %
